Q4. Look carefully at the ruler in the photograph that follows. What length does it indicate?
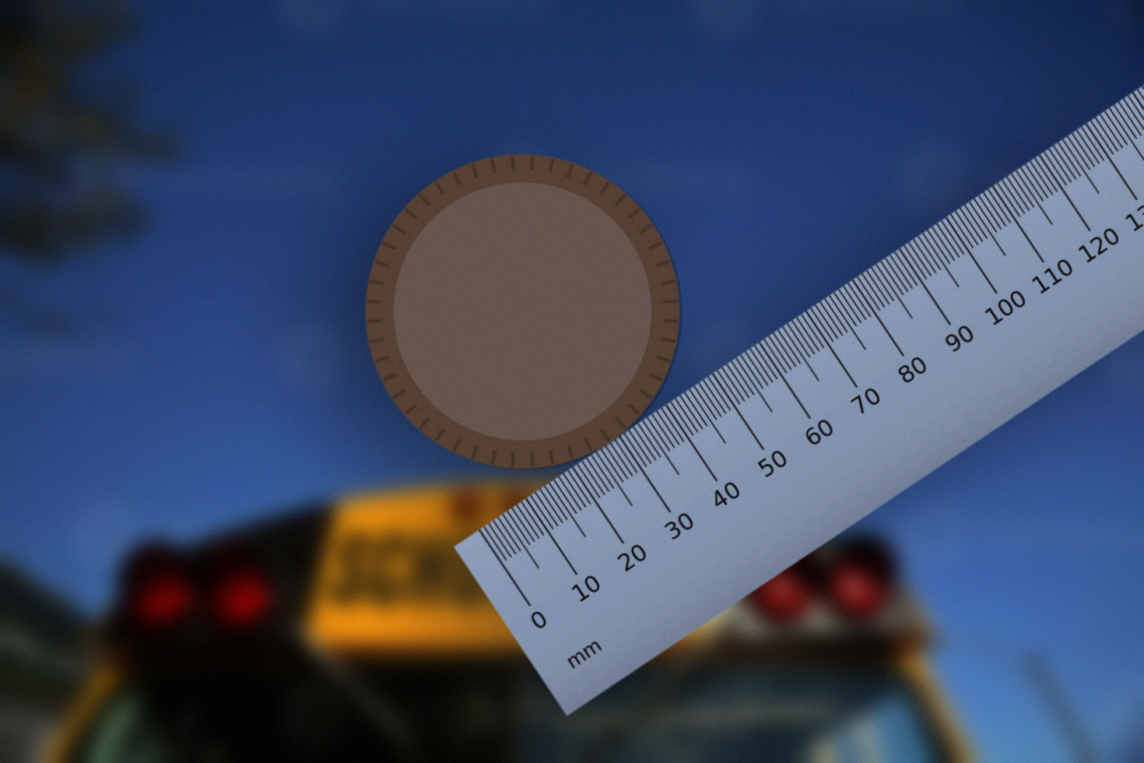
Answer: 56 mm
